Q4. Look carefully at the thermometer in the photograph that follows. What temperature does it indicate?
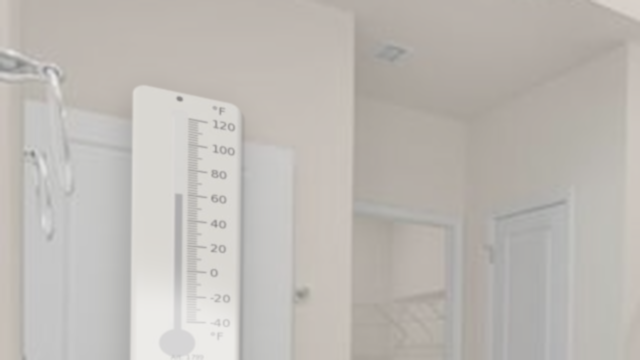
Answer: 60 °F
